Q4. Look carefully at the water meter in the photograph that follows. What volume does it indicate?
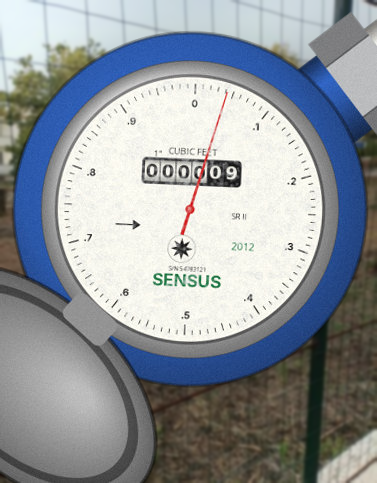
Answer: 9.04 ft³
